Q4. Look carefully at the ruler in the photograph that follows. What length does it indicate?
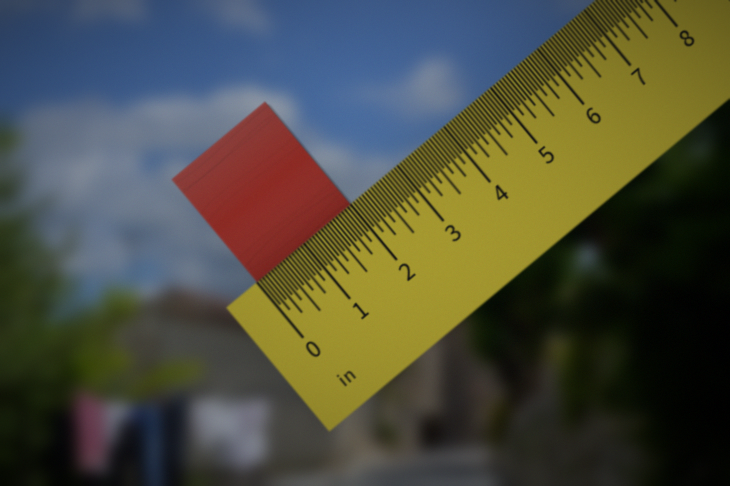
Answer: 2 in
